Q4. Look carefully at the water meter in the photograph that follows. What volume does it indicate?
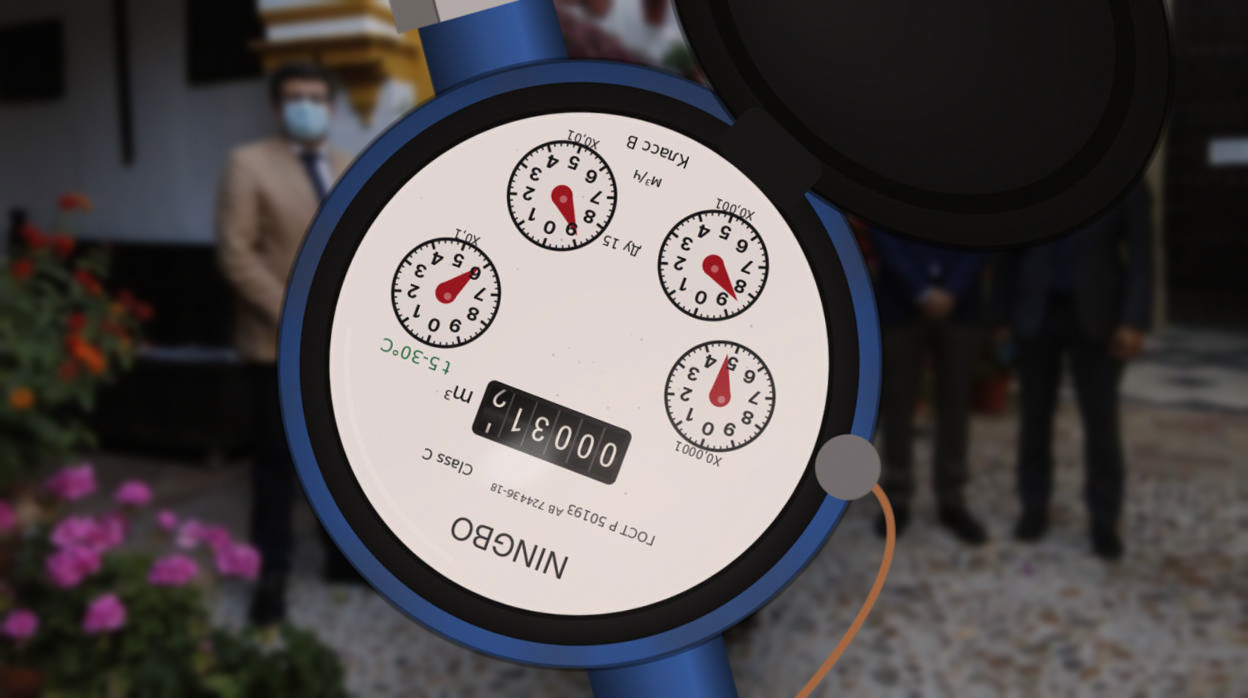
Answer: 311.5884 m³
